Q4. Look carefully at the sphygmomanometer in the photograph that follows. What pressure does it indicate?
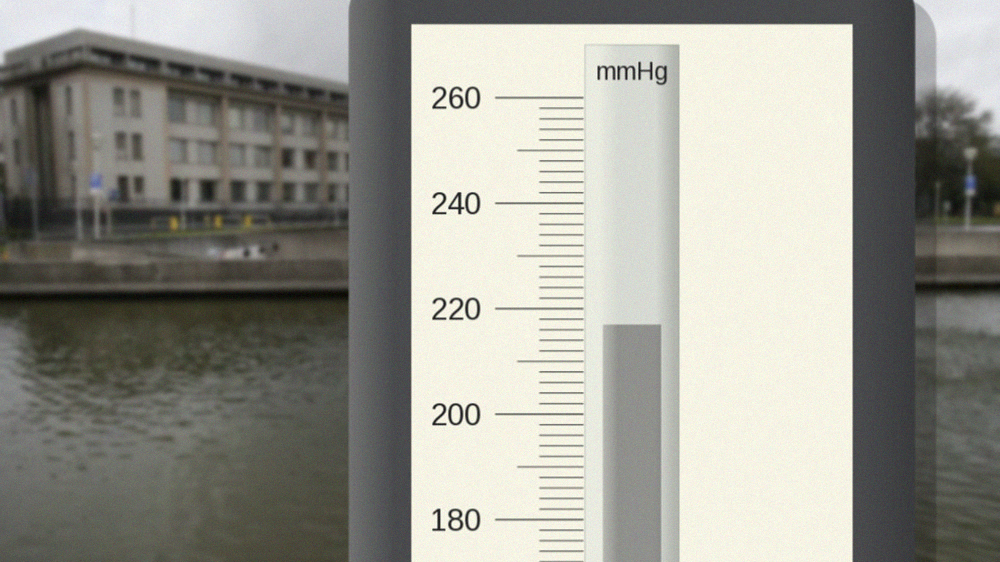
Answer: 217 mmHg
